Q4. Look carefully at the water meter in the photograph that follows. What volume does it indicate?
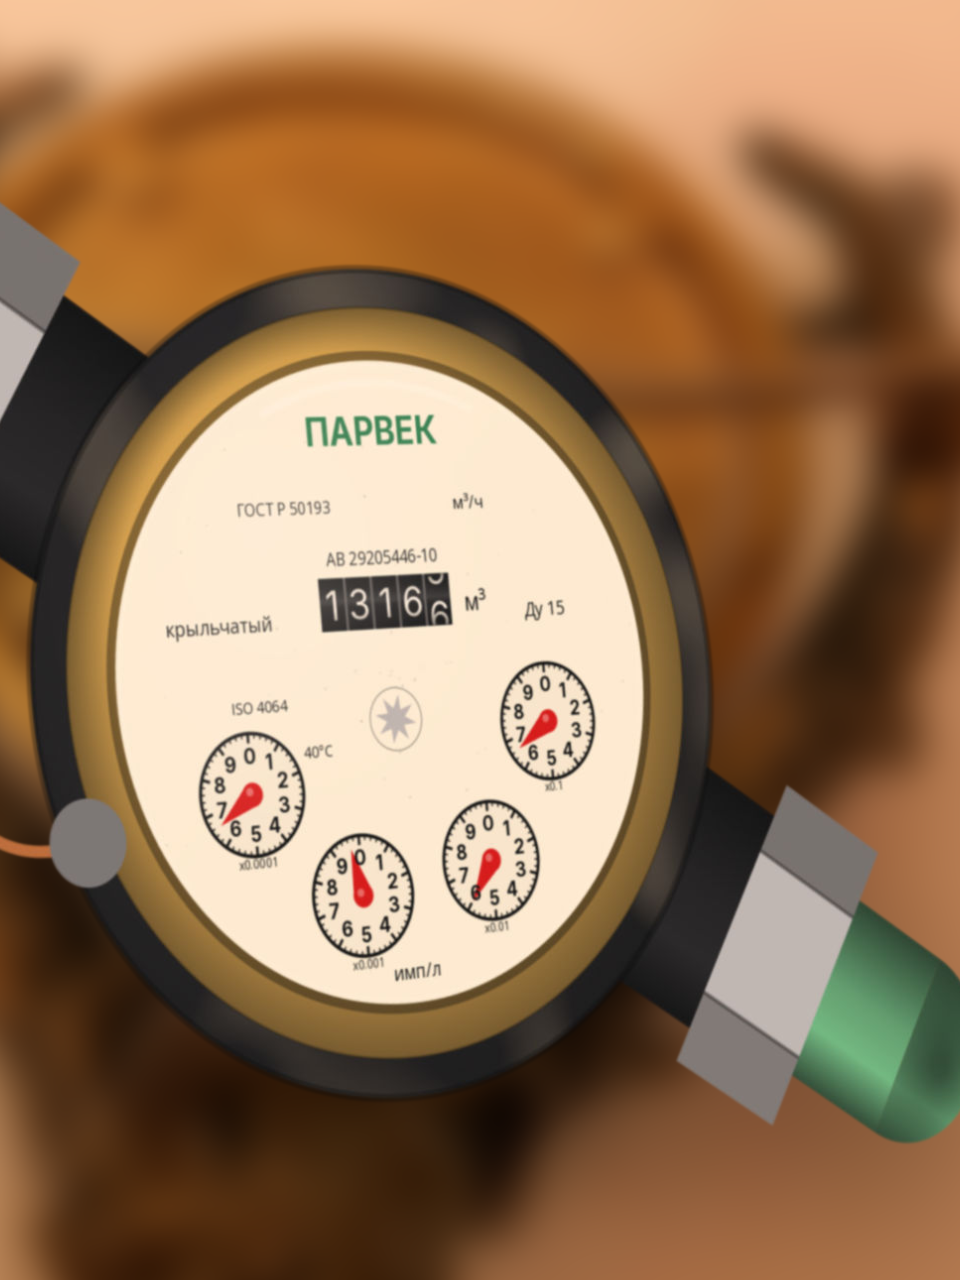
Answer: 13165.6596 m³
